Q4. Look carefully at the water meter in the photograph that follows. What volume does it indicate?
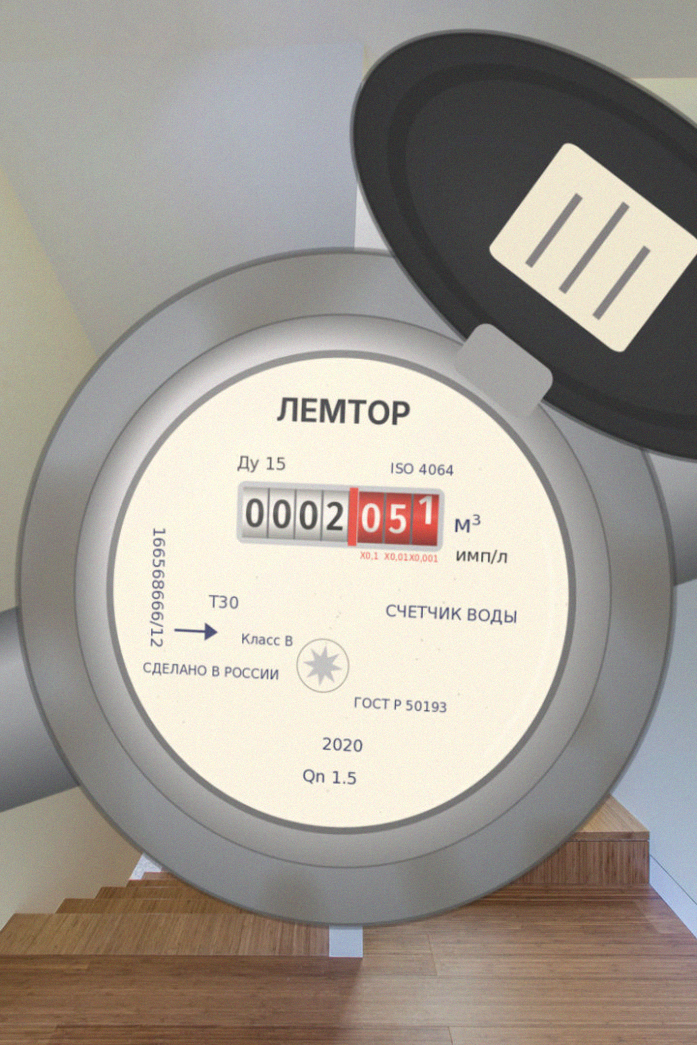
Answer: 2.051 m³
